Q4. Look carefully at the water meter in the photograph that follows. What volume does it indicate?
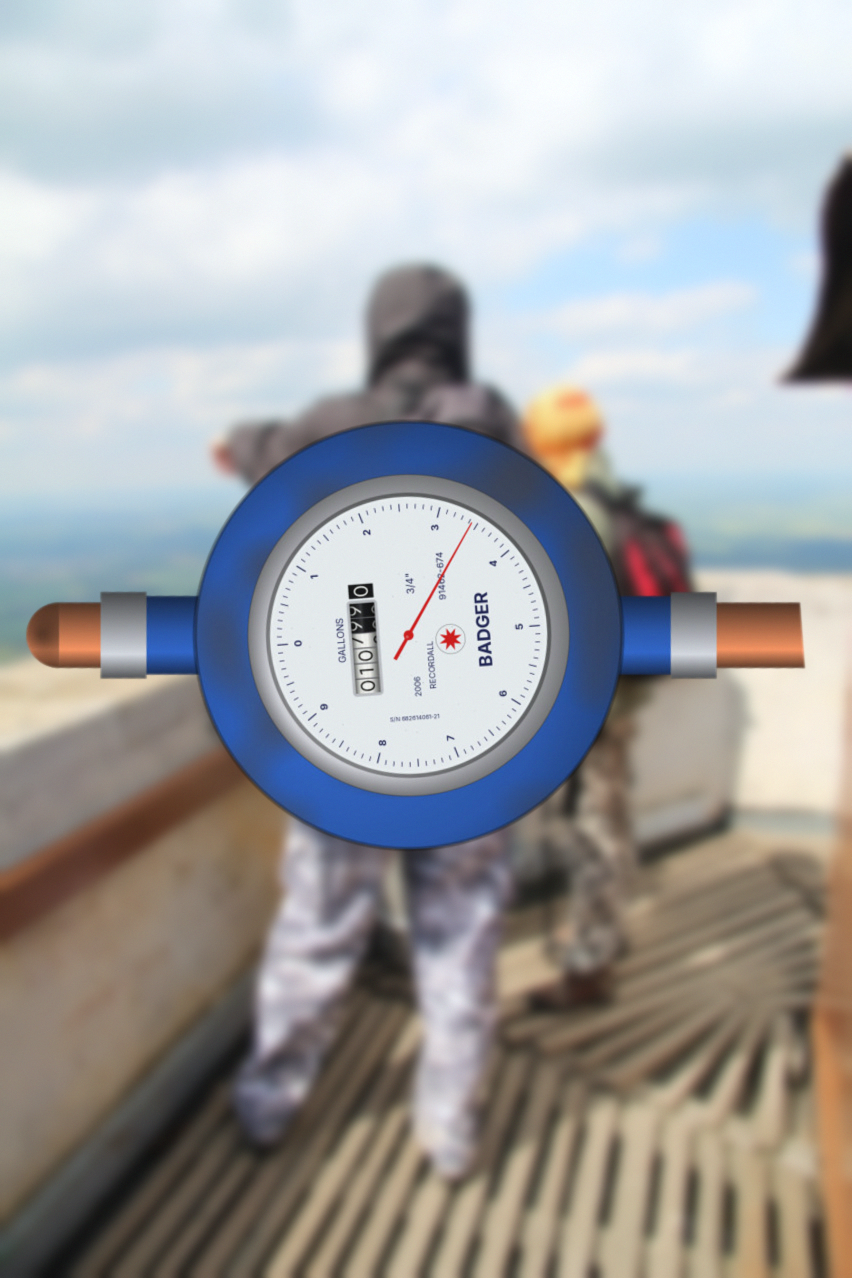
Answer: 107993.4 gal
